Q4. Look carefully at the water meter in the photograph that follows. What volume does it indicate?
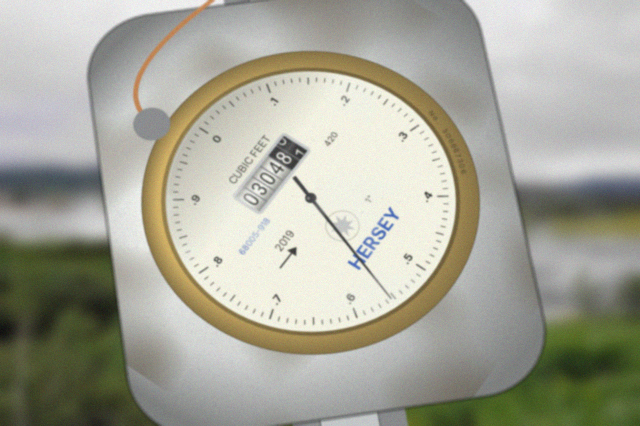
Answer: 30480.55 ft³
